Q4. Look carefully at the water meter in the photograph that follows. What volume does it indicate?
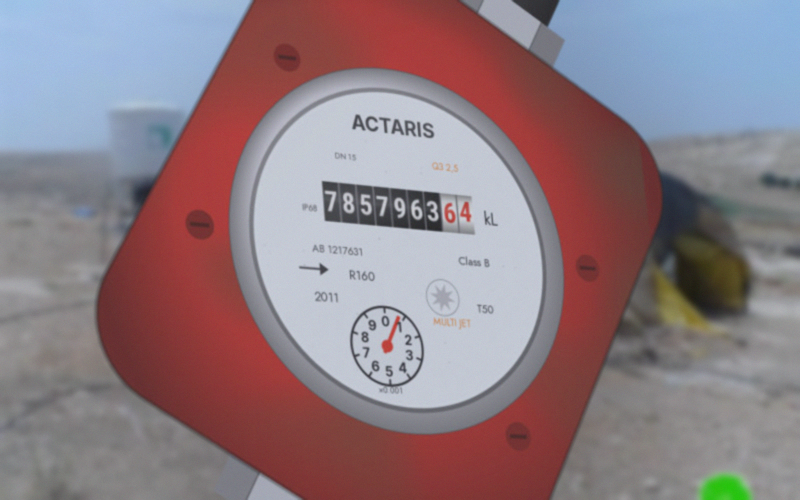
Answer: 7857963.640 kL
